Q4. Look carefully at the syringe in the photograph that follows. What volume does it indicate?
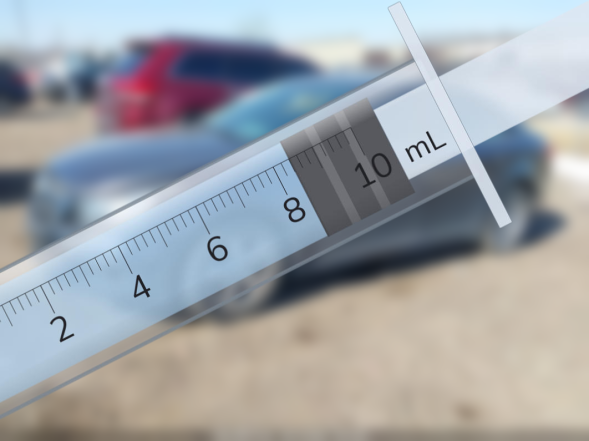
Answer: 8.4 mL
